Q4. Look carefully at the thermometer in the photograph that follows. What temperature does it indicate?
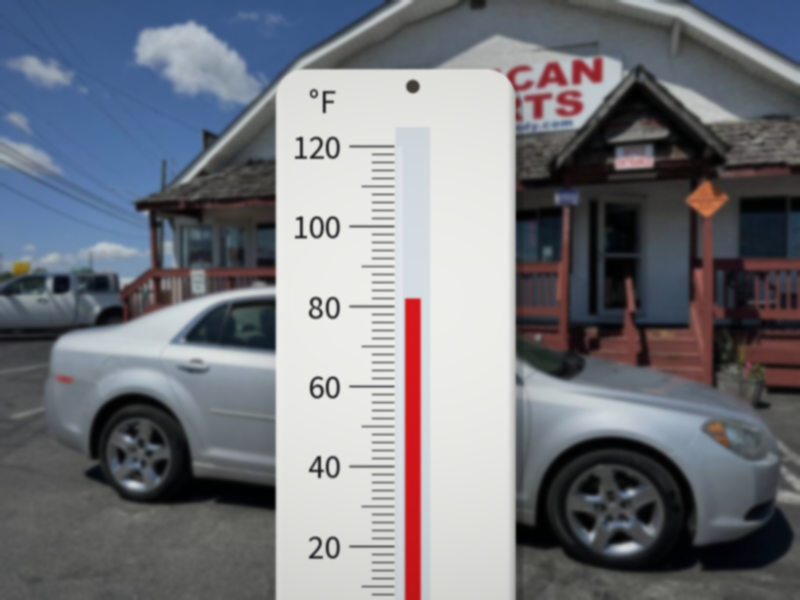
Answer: 82 °F
